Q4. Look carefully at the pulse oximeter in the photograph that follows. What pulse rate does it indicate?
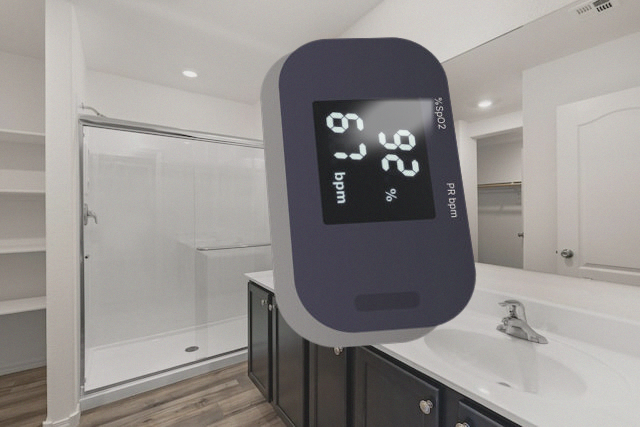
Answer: 67 bpm
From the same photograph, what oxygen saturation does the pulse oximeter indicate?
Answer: 92 %
